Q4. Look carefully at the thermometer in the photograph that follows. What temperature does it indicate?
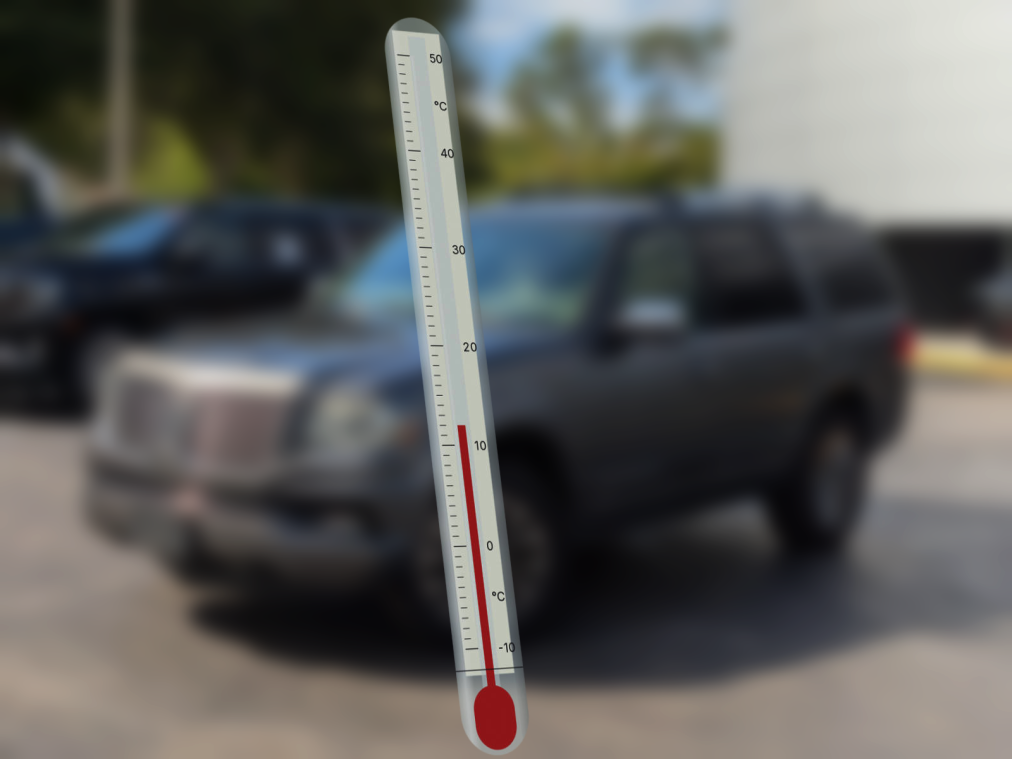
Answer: 12 °C
